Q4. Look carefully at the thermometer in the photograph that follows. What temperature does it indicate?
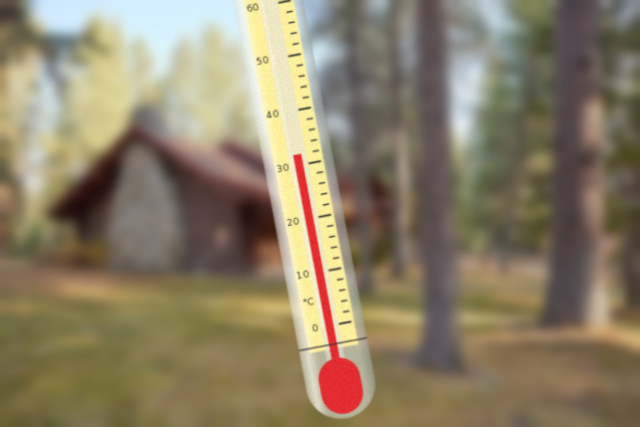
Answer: 32 °C
